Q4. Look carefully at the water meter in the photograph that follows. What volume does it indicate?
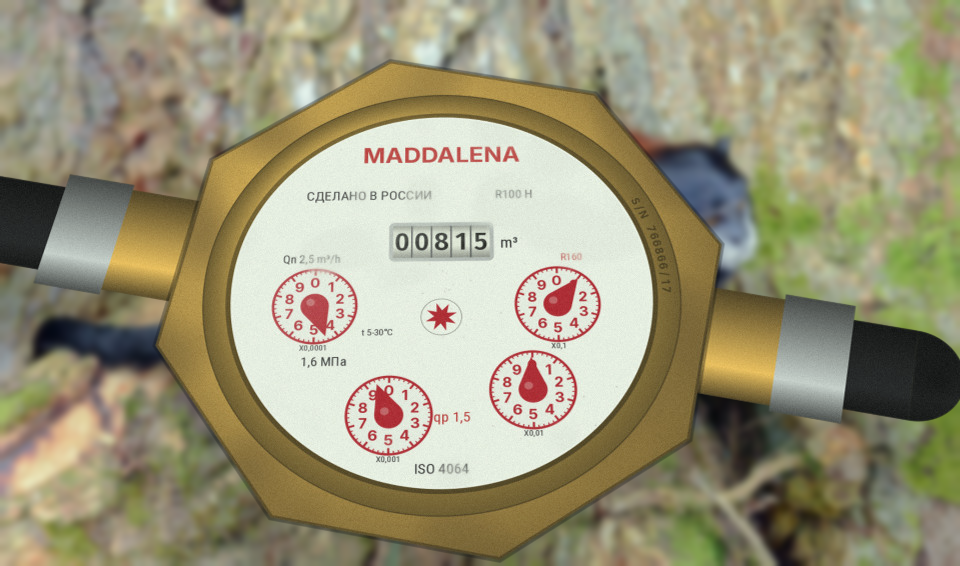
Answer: 815.0994 m³
